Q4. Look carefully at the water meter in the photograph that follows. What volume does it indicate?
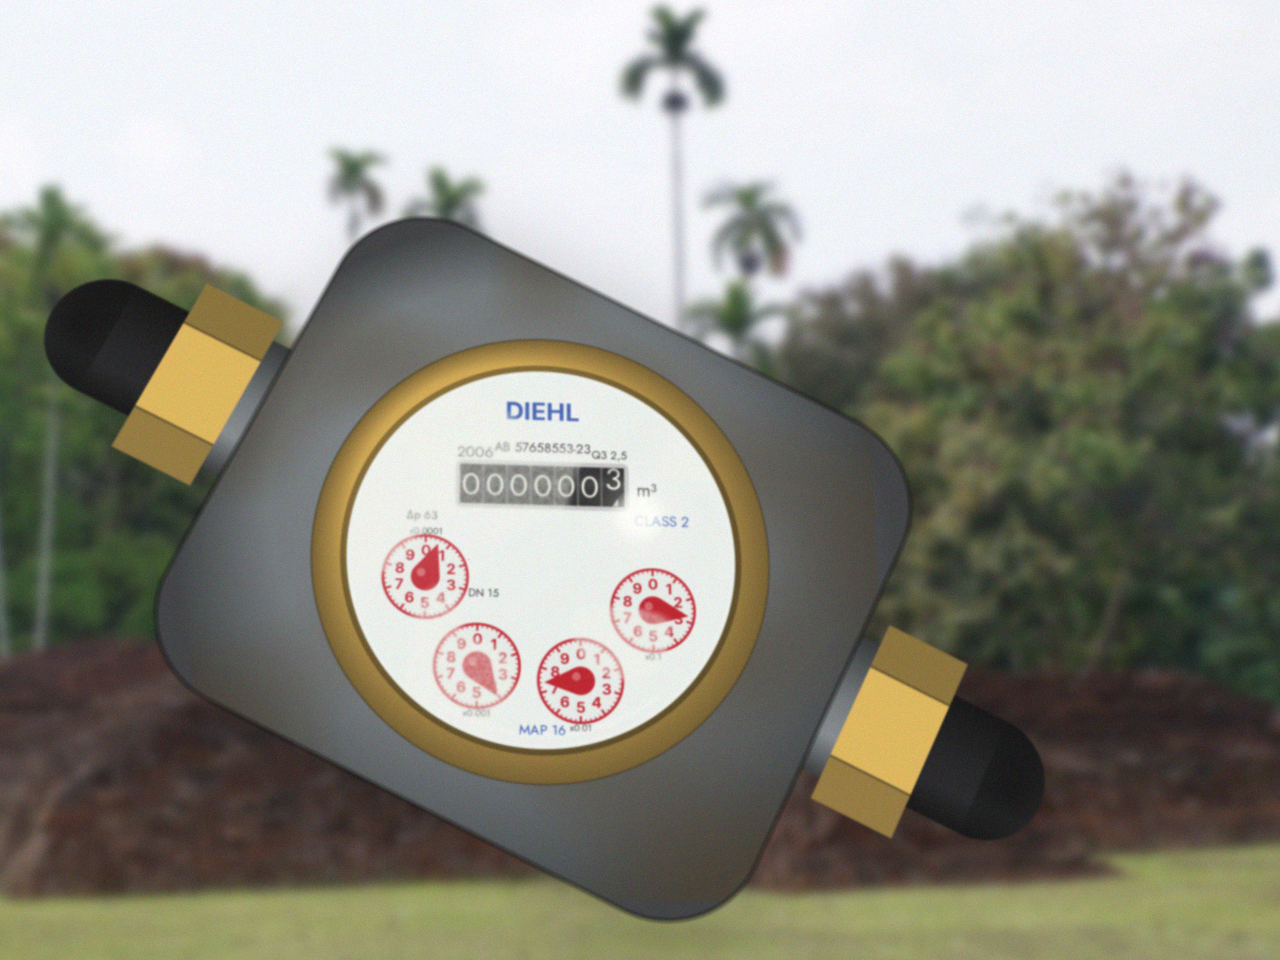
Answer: 3.2740 m³
